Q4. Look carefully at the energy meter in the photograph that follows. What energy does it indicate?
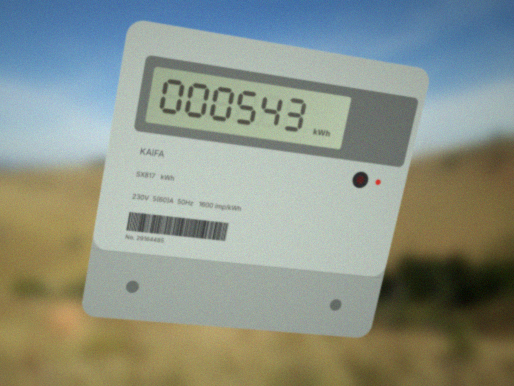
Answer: 543 kWh
